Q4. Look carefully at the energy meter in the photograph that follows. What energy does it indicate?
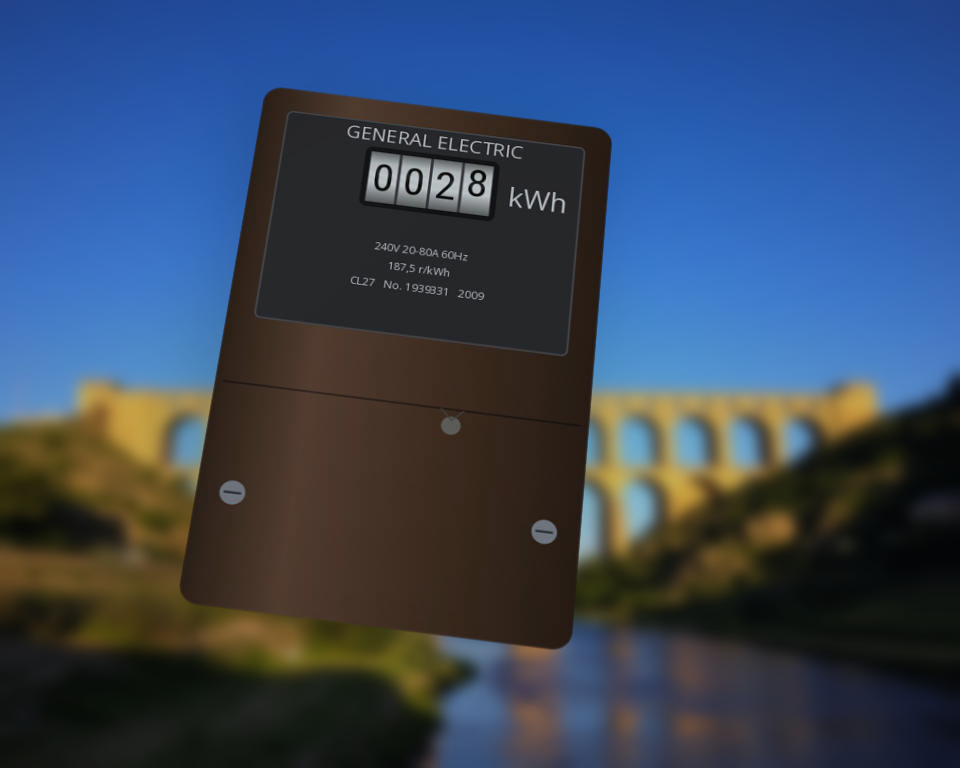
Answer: 28 kWh
